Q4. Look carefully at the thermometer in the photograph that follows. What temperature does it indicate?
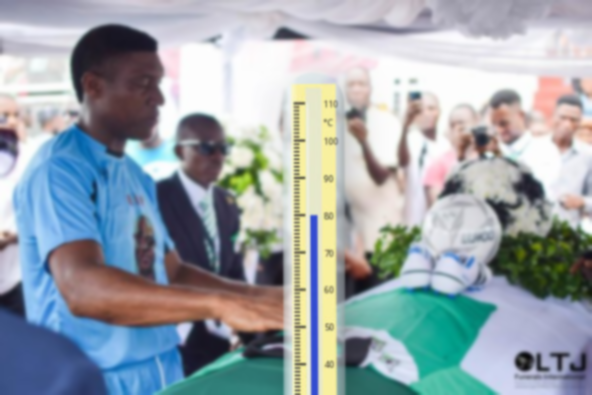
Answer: 80 °C
